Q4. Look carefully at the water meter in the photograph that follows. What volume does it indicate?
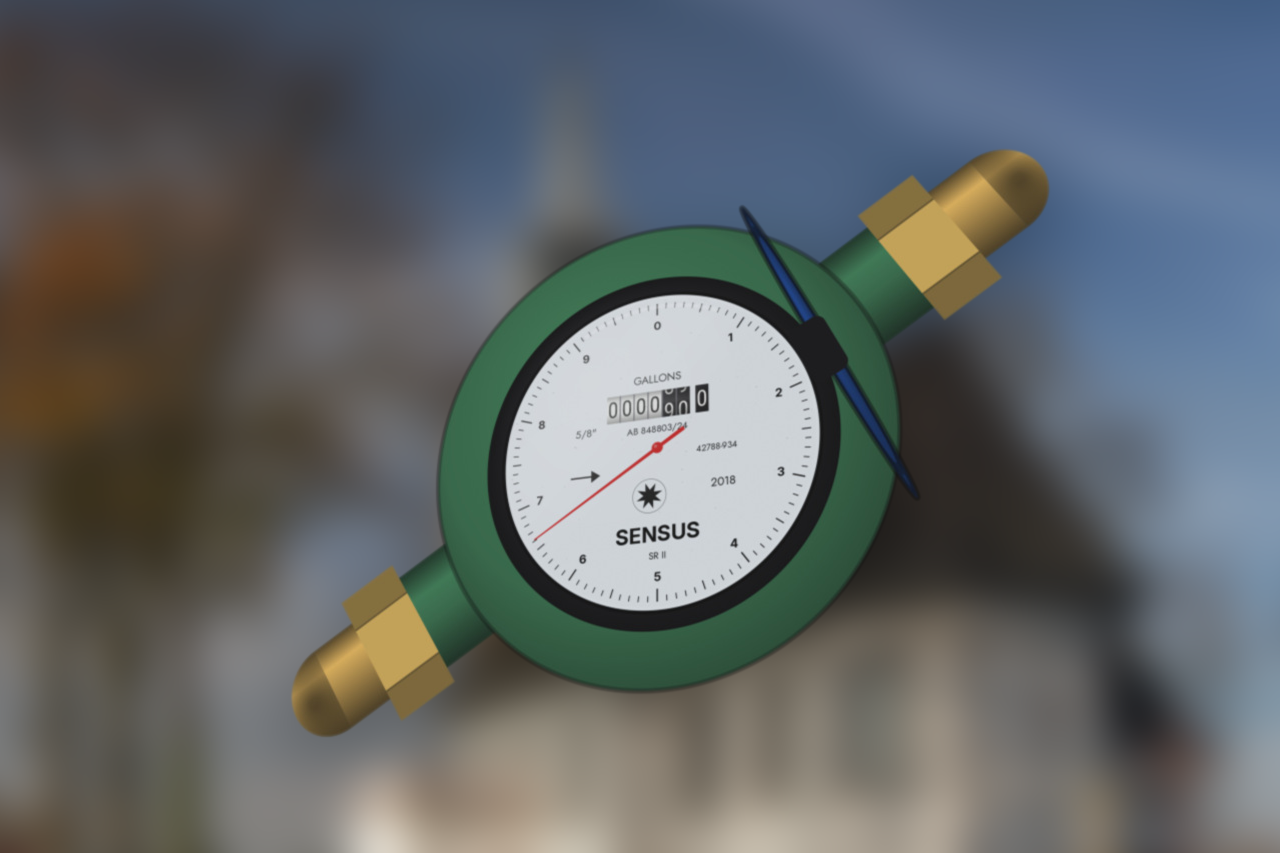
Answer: 896.6 gal
